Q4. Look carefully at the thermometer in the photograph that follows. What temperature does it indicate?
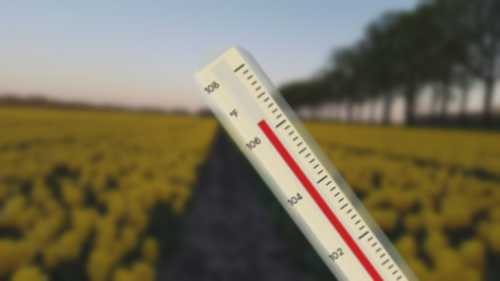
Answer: 106.4 °F
